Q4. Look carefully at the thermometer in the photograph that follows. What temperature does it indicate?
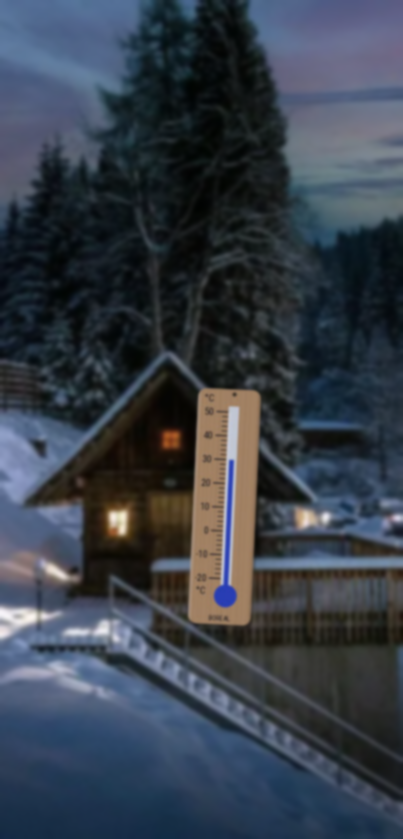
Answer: 30 °C
